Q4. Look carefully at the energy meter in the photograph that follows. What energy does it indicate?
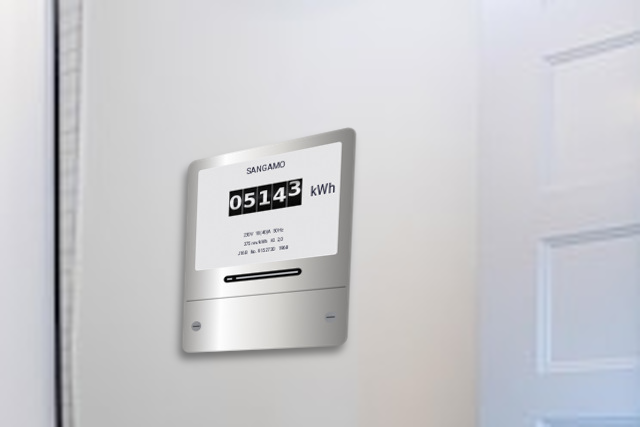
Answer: 5143 kWh
